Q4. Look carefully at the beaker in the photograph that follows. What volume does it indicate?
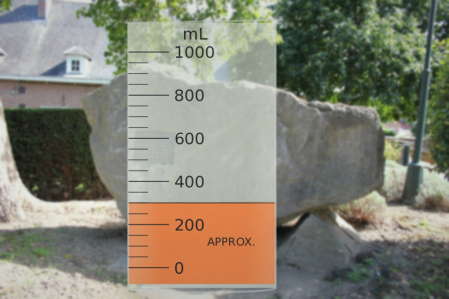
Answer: 300 mL
